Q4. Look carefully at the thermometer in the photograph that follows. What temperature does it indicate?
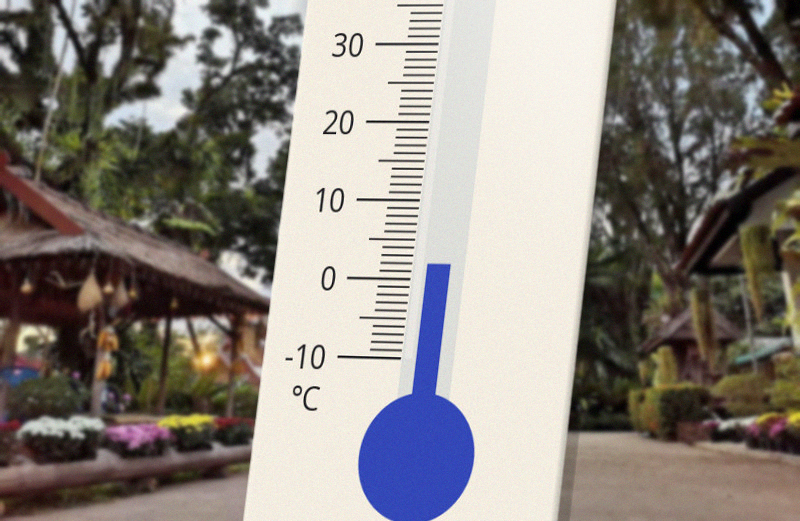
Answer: 2 °C
